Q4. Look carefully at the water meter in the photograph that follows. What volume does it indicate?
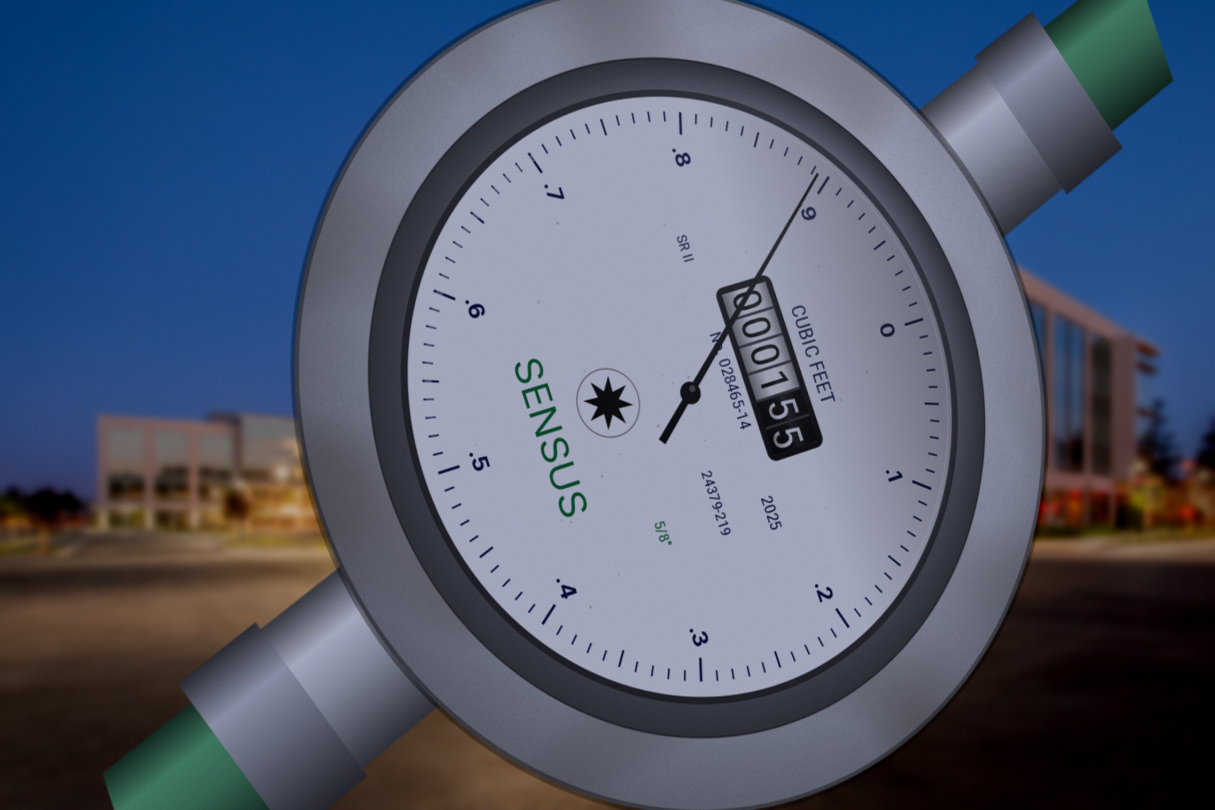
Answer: 154.89 ft³
